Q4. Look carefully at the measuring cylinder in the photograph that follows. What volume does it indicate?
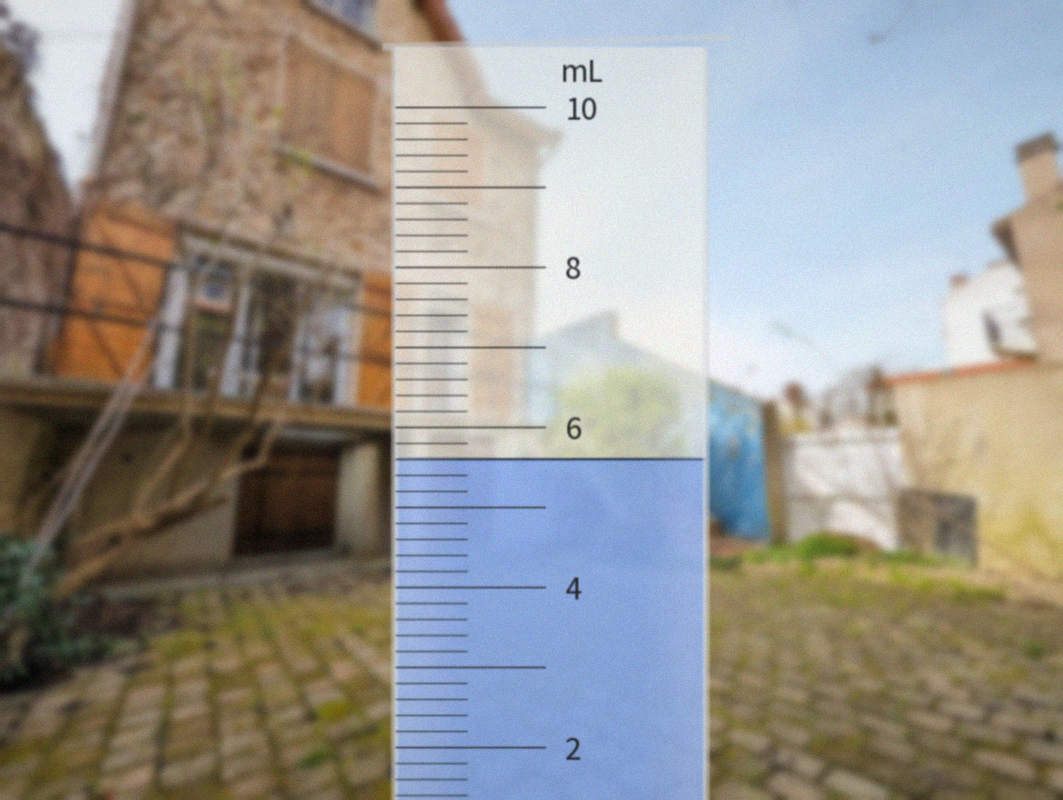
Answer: 5.6 mL
